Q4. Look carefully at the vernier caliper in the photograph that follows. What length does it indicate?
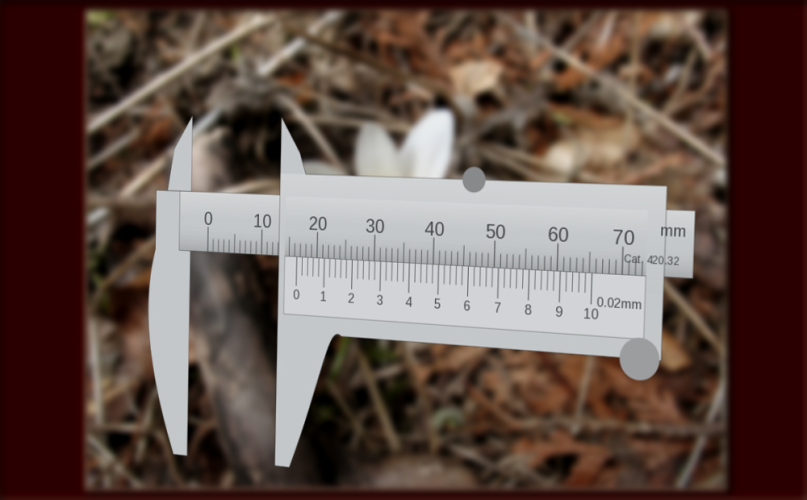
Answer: 16.4 mm
